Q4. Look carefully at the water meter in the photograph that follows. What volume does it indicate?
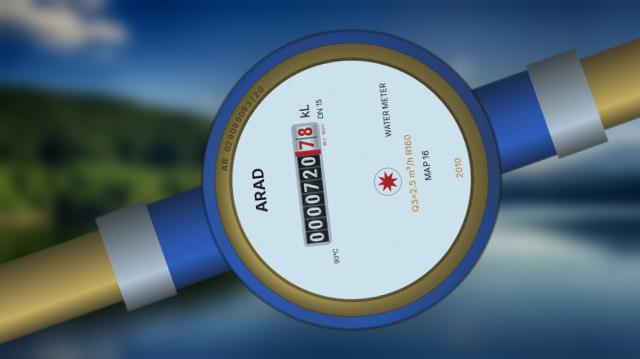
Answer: 720.78 kL
